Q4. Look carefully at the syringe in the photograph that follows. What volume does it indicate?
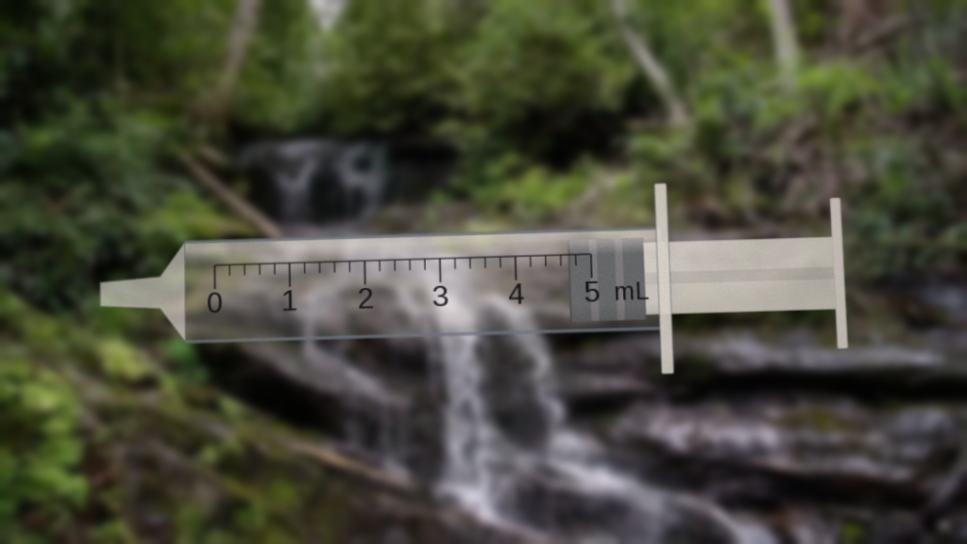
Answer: 4.7 mL
